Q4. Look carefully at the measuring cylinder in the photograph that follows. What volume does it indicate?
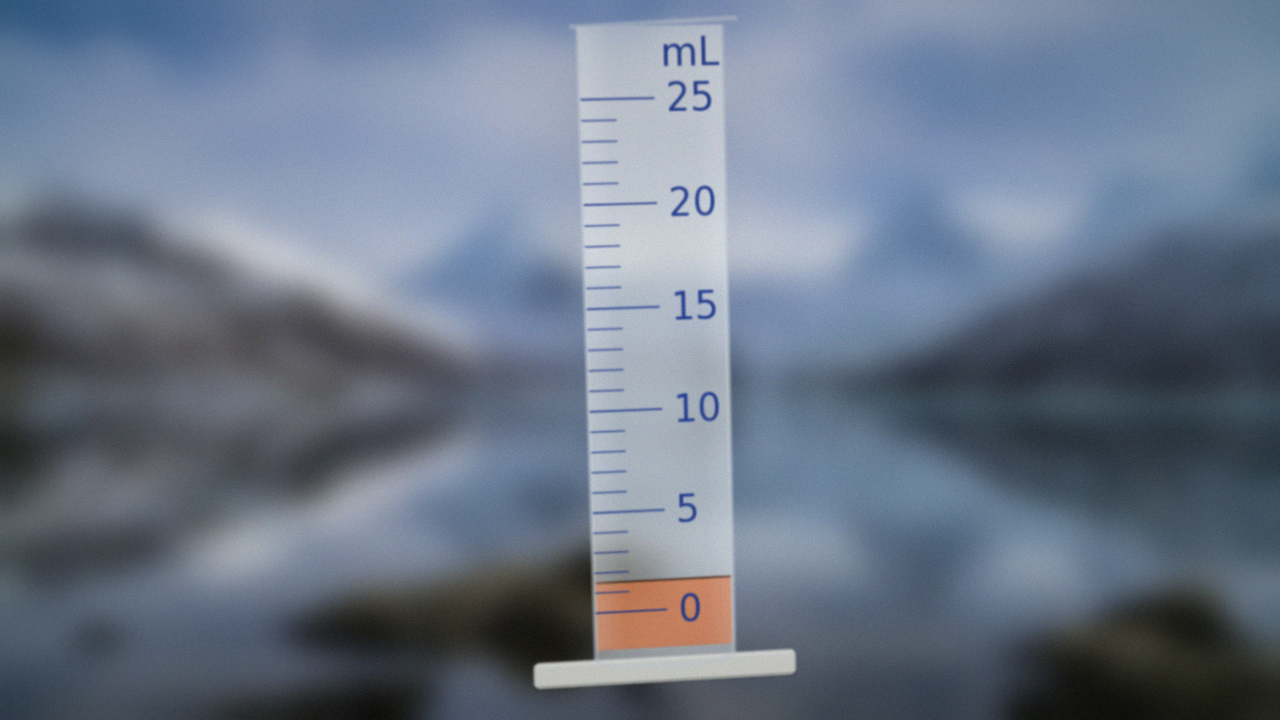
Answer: 1.5 mL
